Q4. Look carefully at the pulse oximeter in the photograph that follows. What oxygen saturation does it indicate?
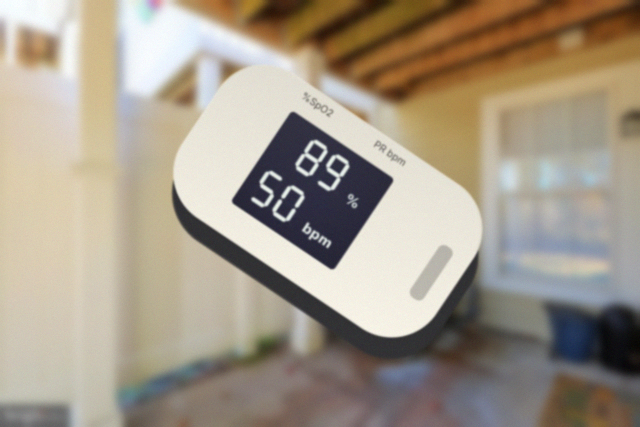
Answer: 89 %
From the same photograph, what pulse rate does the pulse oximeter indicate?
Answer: 50 bpm
